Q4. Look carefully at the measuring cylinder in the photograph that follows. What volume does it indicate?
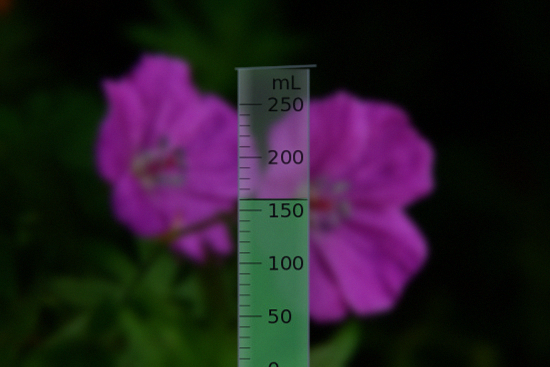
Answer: 160 mL
